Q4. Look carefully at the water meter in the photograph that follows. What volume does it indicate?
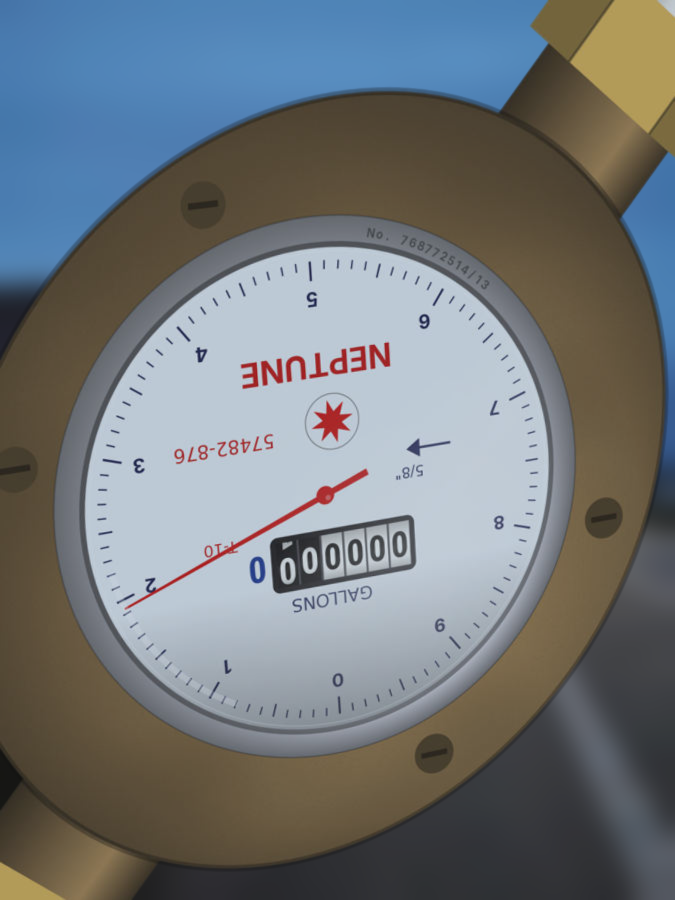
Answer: 1.9 gal
